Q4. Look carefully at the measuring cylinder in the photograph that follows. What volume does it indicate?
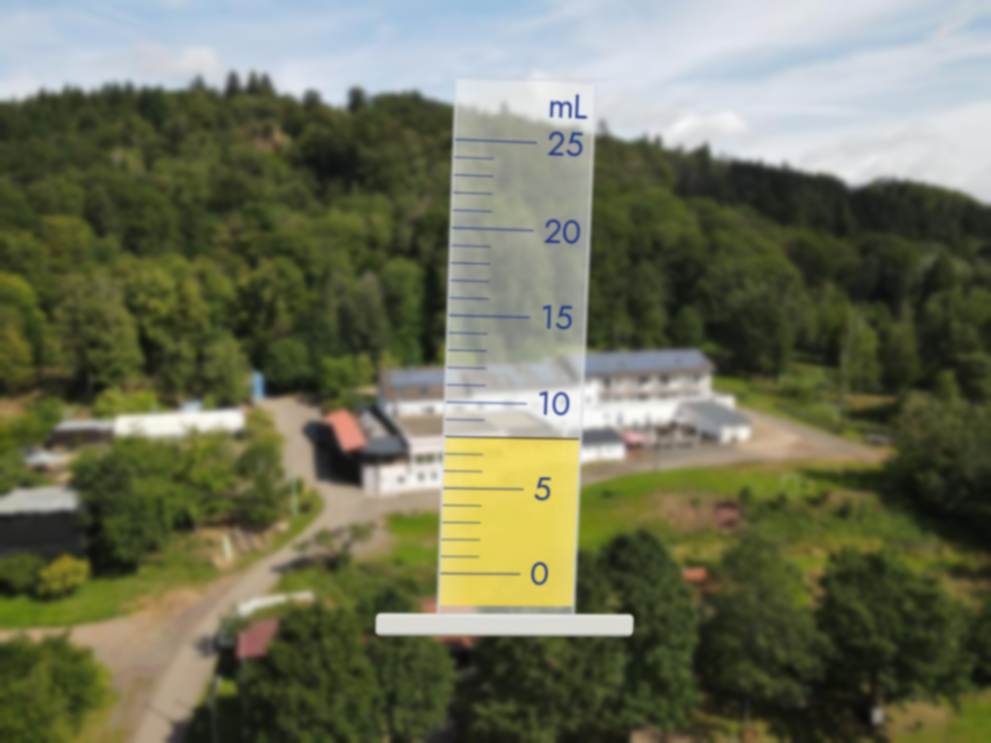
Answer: 8 mL
